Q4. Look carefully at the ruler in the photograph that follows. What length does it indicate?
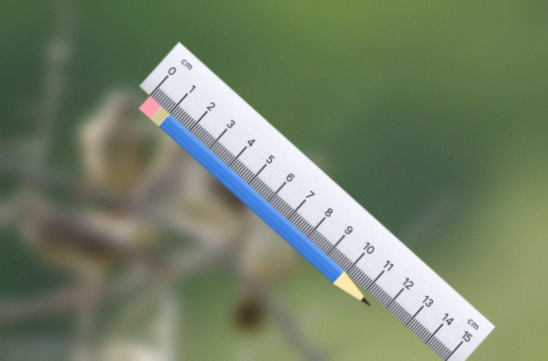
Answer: 11.5 cm
